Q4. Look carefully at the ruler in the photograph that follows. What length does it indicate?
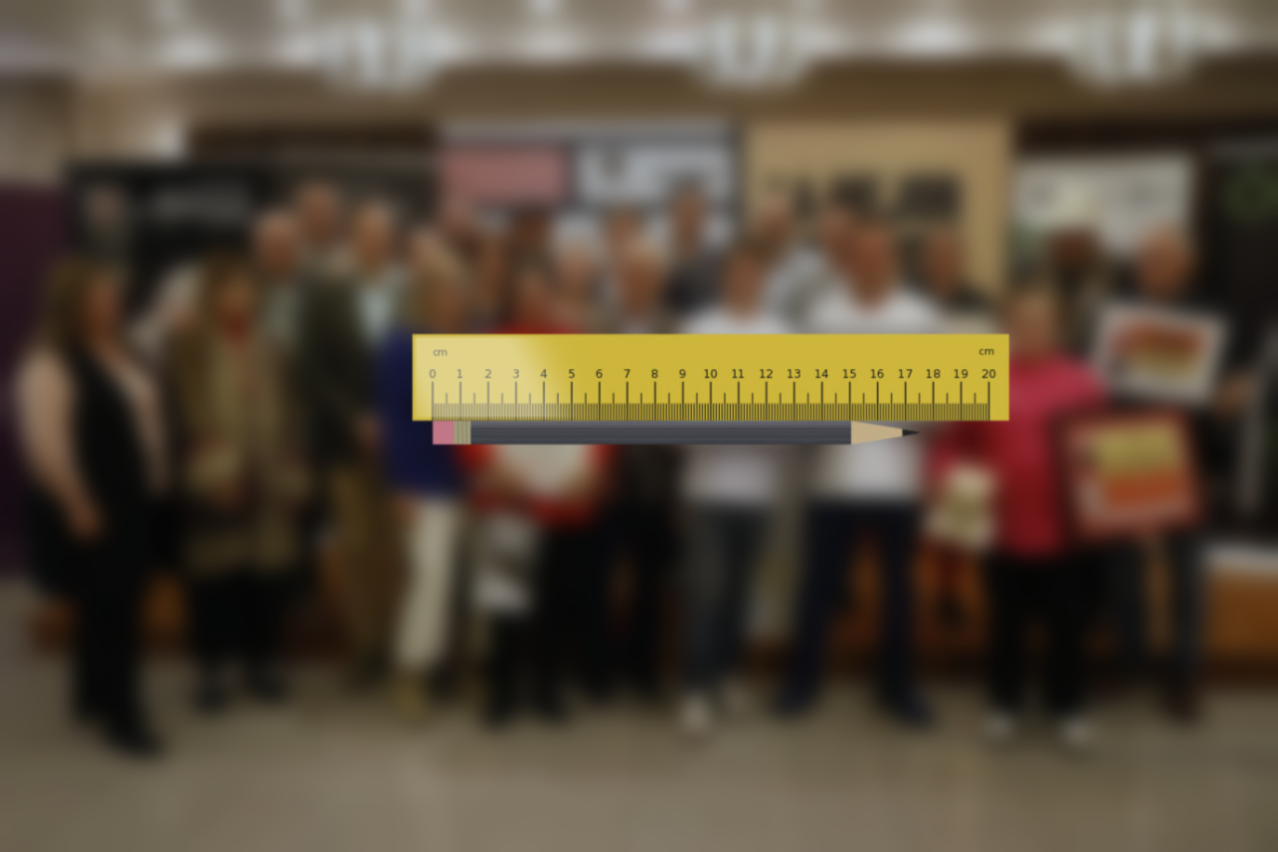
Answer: 17.5 cm
